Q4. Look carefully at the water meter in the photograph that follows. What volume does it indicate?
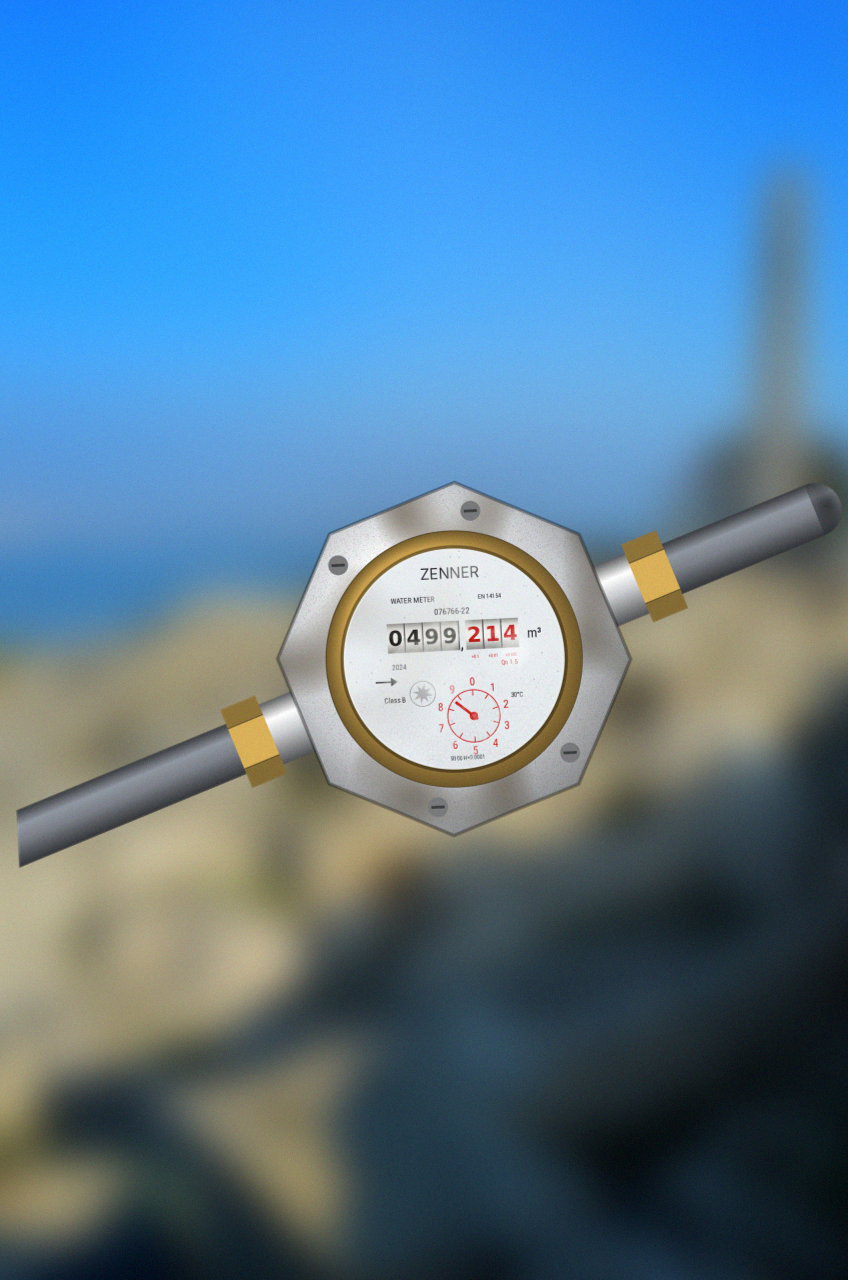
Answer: 499.2148 m³
